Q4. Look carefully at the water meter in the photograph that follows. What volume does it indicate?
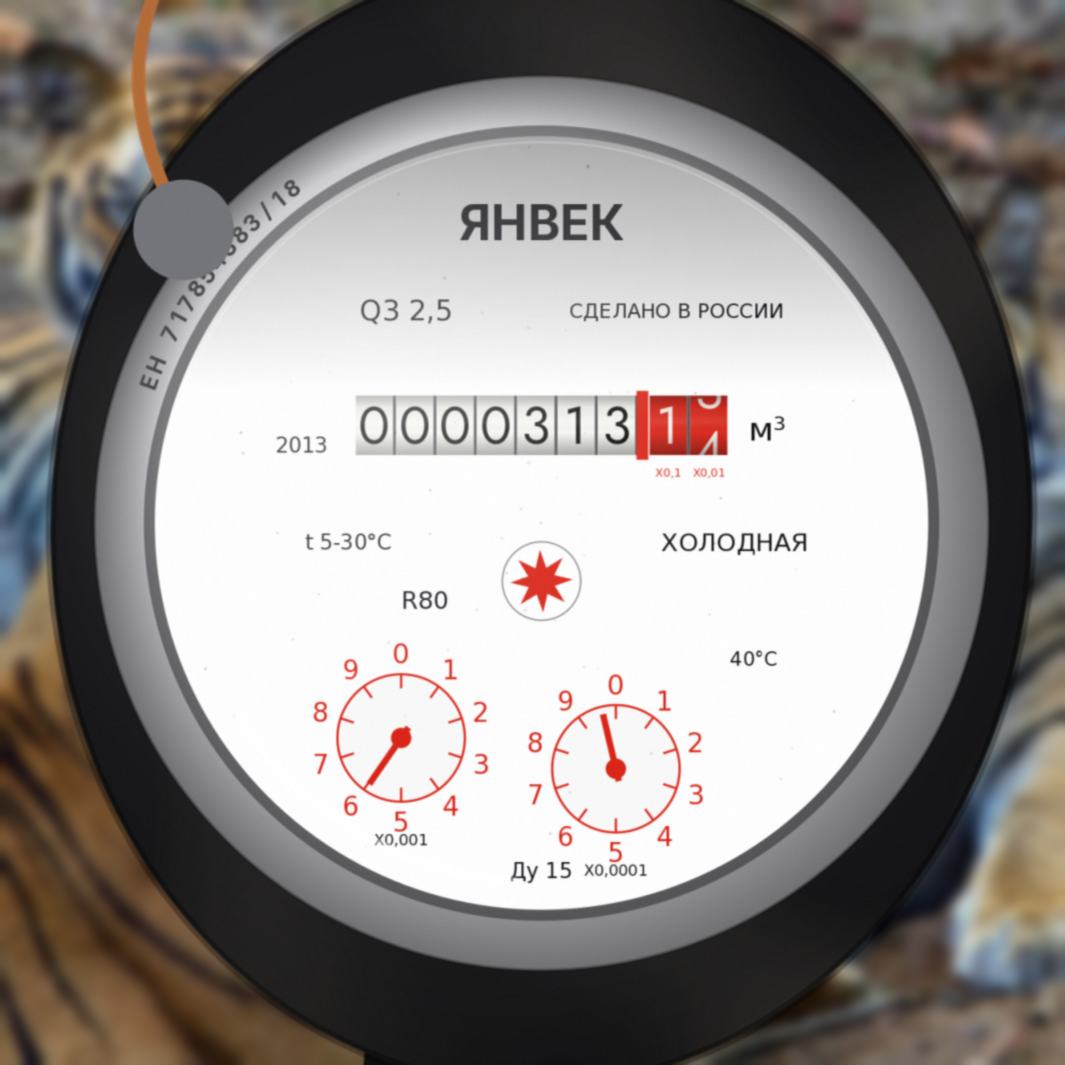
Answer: 313.1359 m³
